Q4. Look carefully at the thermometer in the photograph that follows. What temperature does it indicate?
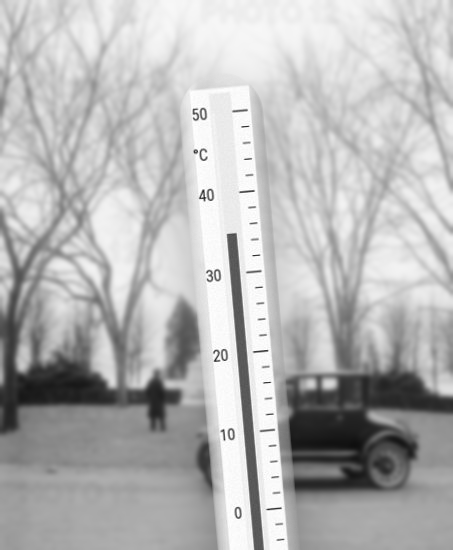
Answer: 35 °C
